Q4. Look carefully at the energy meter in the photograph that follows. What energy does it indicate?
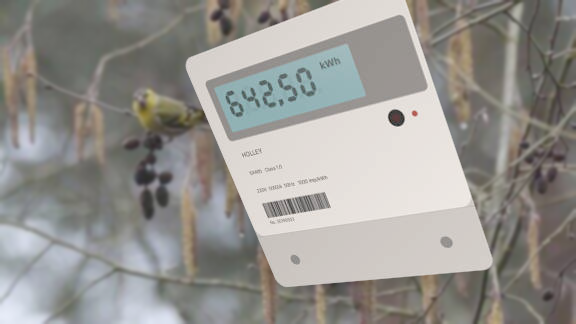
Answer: 642.50 kWh
